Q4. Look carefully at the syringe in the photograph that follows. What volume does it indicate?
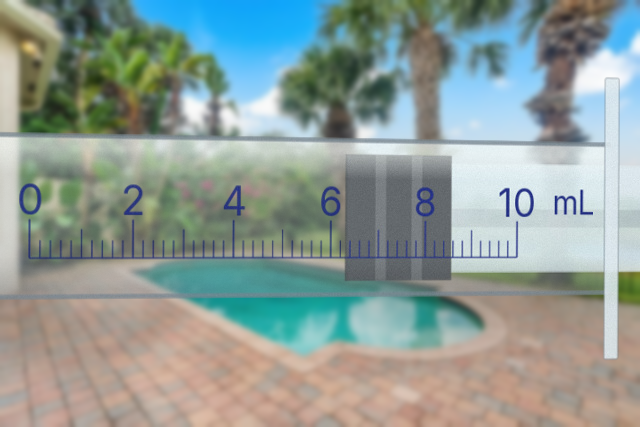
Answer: 6.3 mL
